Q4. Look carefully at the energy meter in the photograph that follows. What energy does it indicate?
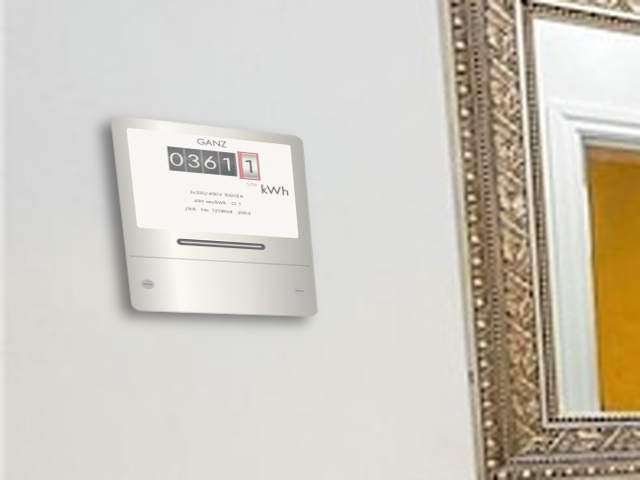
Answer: 361.1 kWh
